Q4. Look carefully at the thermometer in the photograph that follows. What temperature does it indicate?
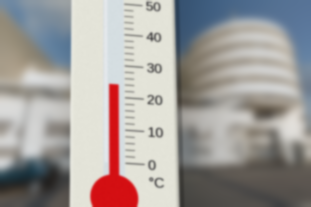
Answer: 24 °C
